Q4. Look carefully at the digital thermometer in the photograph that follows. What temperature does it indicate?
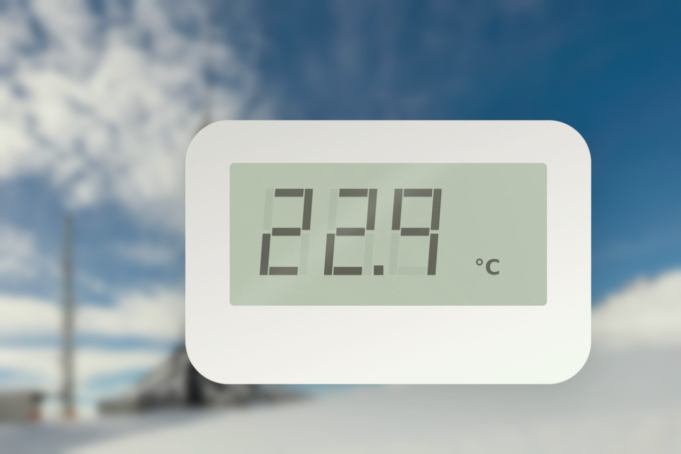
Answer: 22.9 °C
